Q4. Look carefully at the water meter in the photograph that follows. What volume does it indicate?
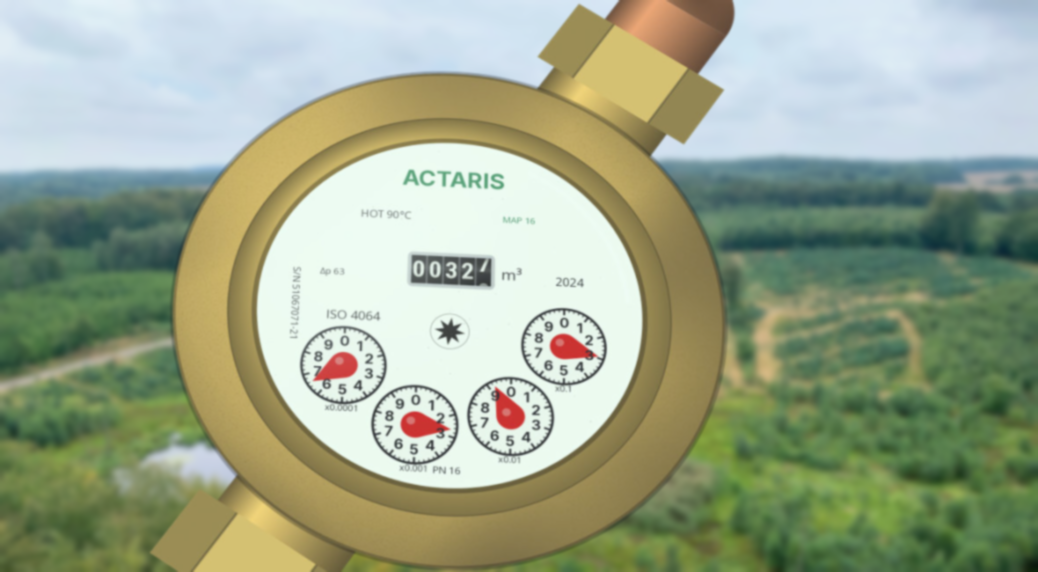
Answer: 327.2926 m³
